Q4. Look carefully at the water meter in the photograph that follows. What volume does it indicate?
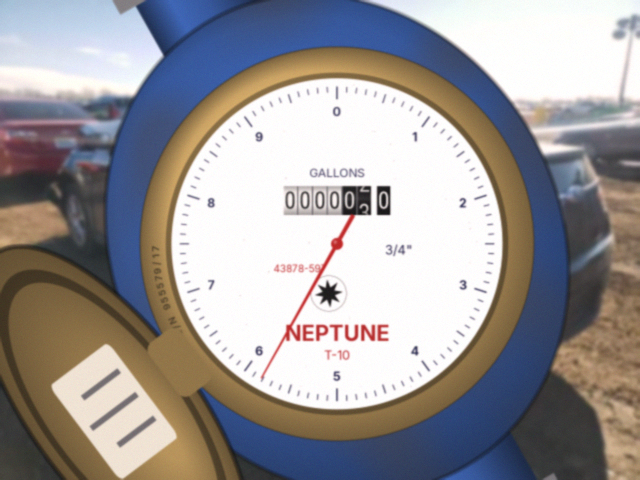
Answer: 25.8 gal
